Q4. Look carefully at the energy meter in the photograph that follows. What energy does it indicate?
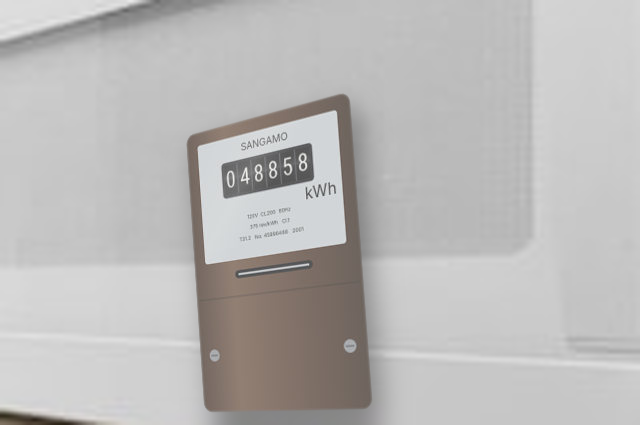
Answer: 48858 kWh
